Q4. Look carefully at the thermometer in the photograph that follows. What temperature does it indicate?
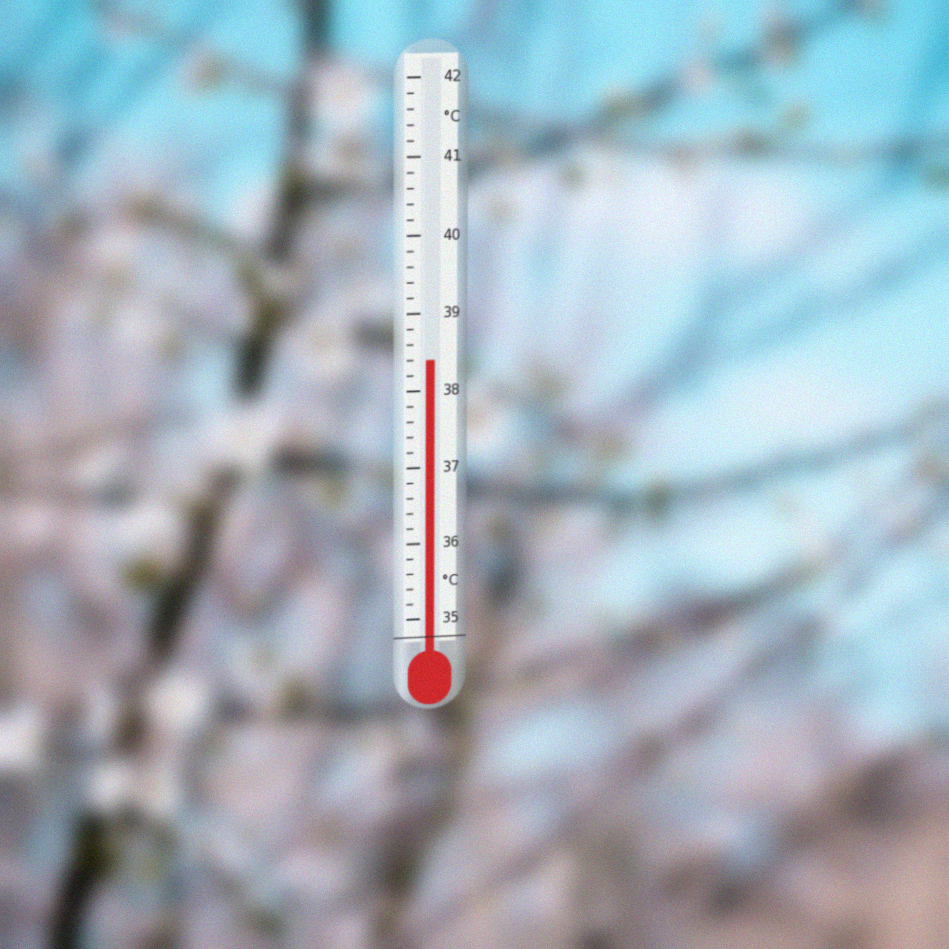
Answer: 38.4 °C
